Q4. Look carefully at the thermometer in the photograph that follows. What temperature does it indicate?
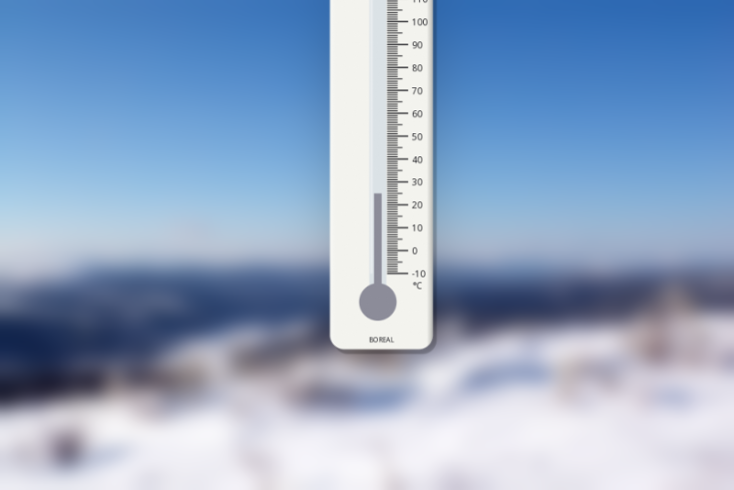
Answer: 25 °C
